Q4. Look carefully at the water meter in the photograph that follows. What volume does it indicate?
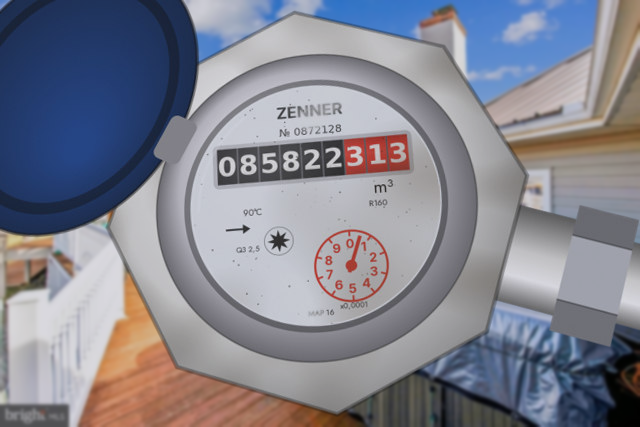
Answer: 85822.3130 m³
